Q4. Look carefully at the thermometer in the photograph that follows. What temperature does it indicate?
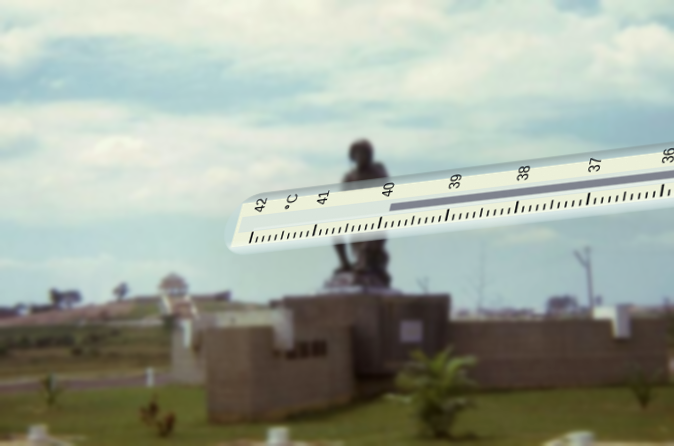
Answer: 39.9 °C
